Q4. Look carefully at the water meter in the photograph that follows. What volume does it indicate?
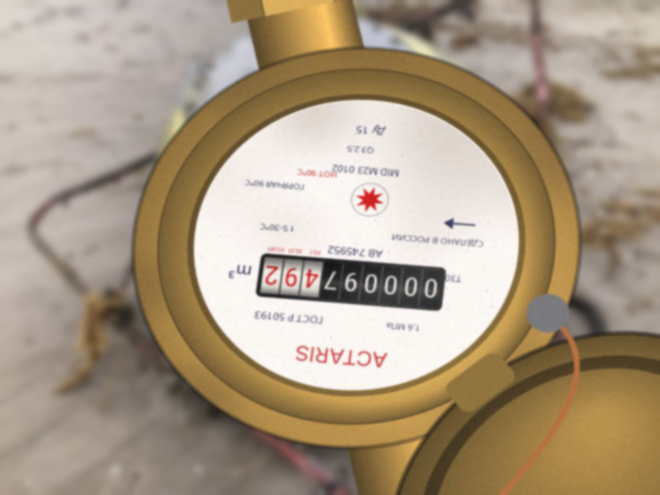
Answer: 97.492 m³
